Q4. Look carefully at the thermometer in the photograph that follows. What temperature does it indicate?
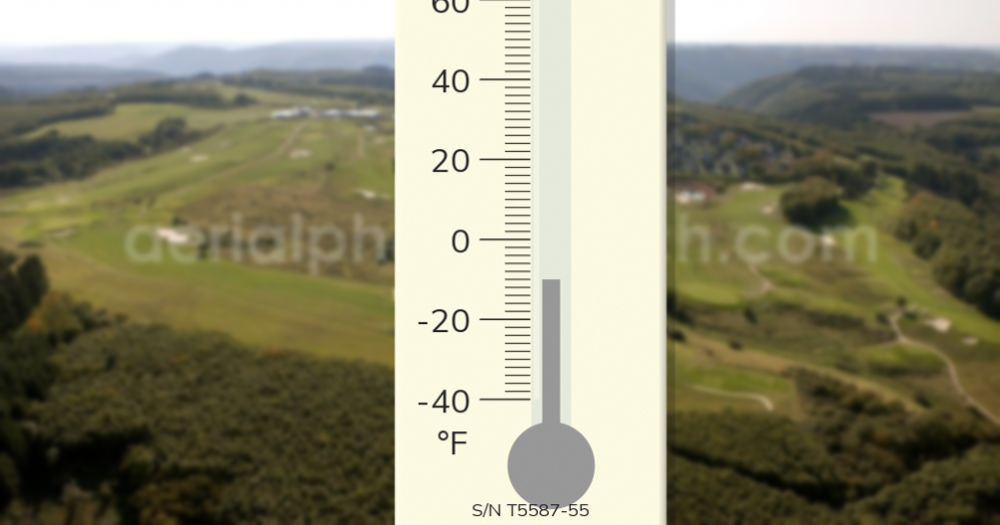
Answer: -10 °F
